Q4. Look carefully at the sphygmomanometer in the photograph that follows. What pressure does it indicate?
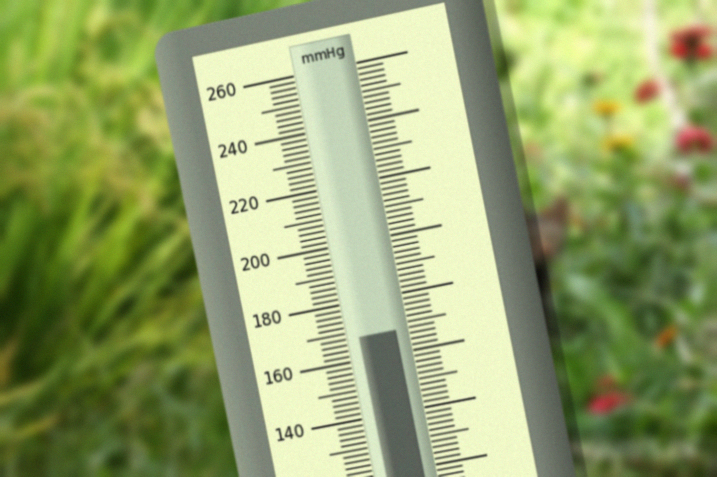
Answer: 168 mmHg
